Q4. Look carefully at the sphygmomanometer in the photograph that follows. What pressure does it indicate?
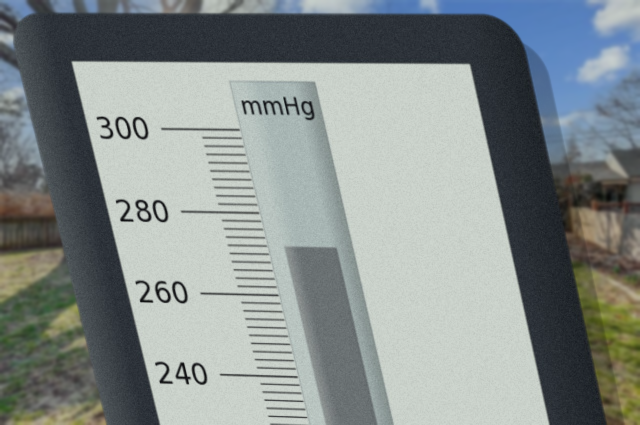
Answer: 272 mmHg
